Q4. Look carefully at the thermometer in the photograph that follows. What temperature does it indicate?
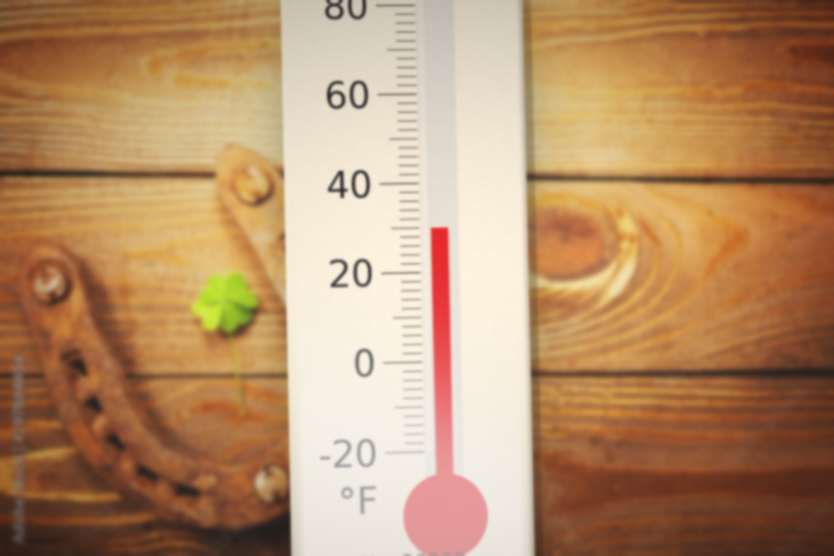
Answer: 30 °F
